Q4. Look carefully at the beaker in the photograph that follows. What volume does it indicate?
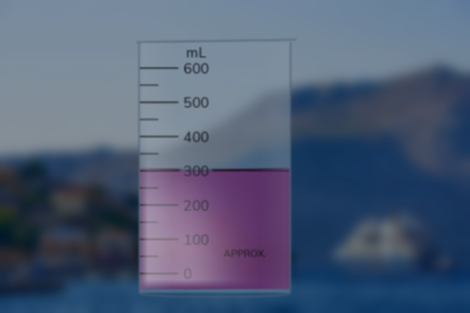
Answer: 300 mL
